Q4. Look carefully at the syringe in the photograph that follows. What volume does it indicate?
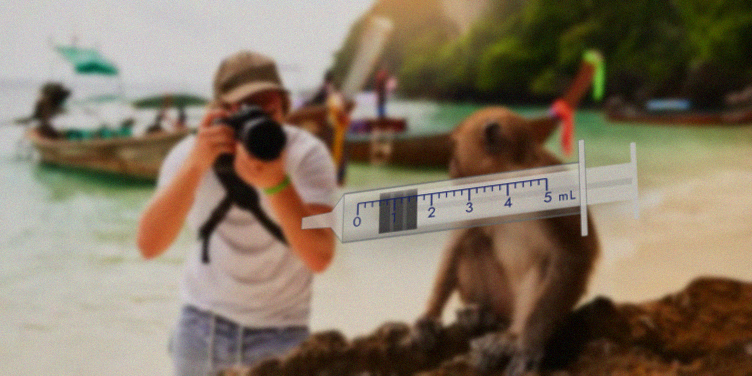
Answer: 0.6 mL
